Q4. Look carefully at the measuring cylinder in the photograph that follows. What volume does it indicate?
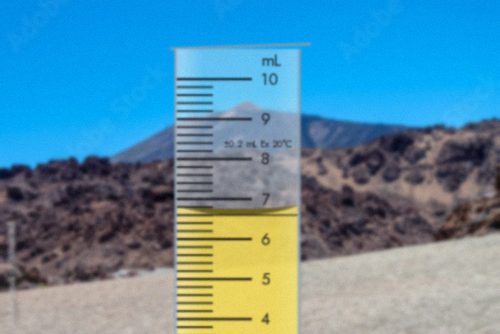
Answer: 6.6 mL
